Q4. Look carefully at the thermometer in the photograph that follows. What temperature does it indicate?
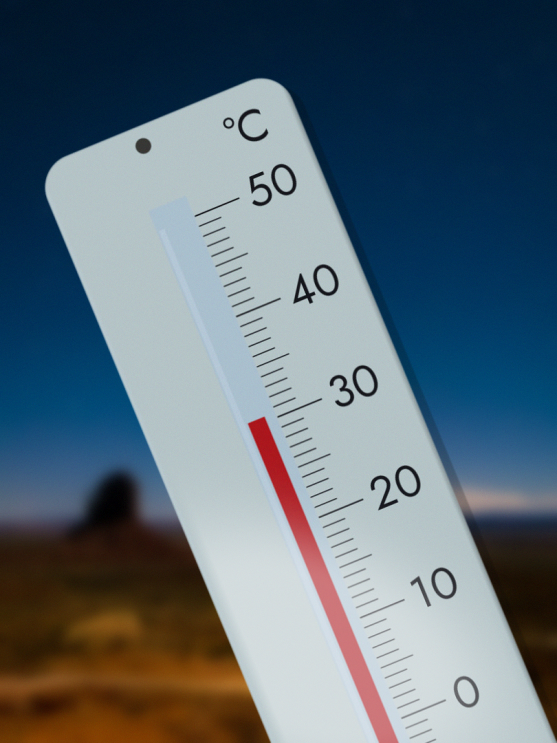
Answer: 30.5 °C
